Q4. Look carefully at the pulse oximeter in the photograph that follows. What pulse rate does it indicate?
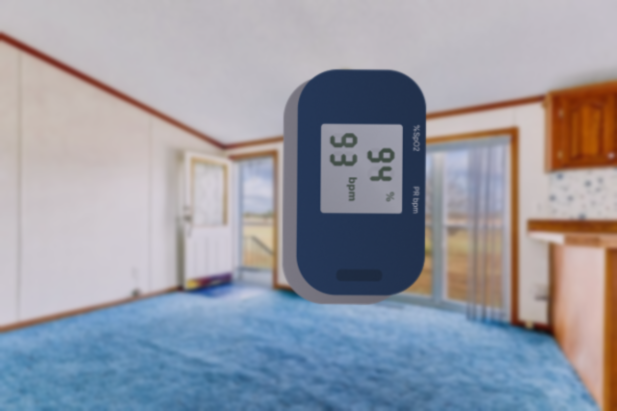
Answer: 93 bpm
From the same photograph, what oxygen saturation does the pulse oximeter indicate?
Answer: 94 %
